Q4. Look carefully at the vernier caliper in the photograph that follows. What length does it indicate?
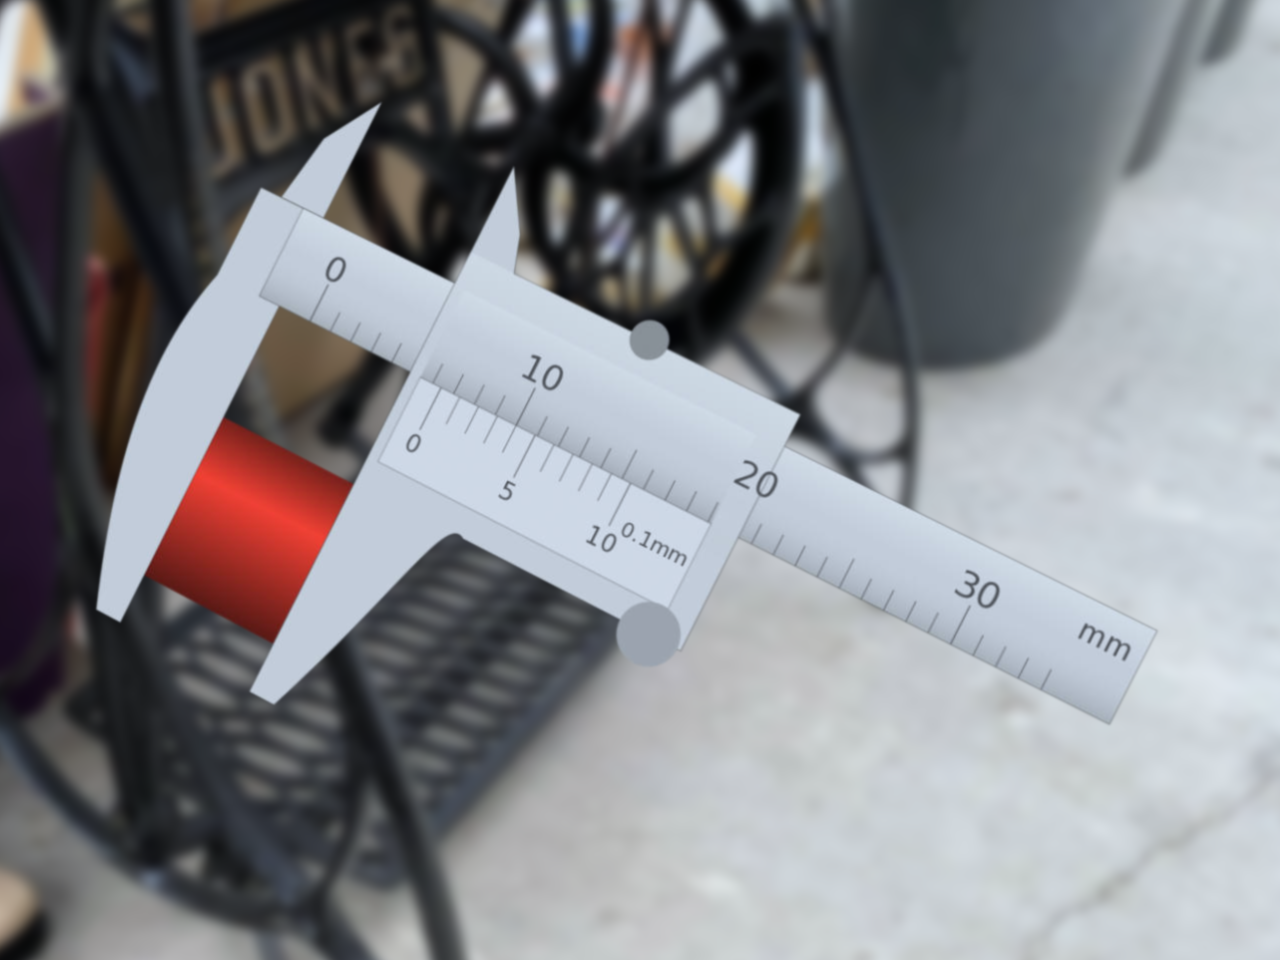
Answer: 6.4 mm
